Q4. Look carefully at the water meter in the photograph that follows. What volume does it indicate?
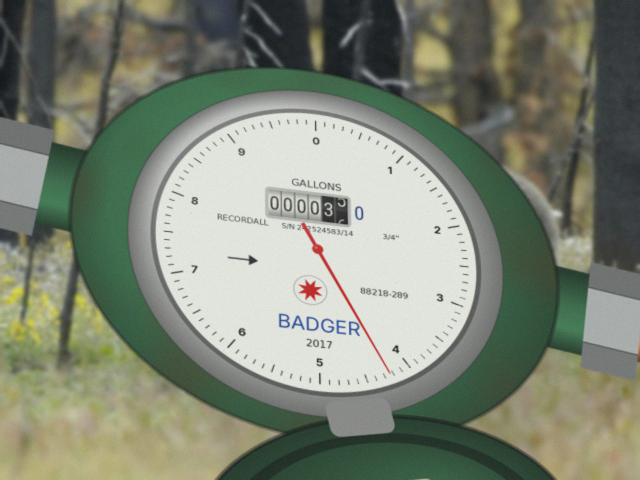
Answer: 354.2 gal
